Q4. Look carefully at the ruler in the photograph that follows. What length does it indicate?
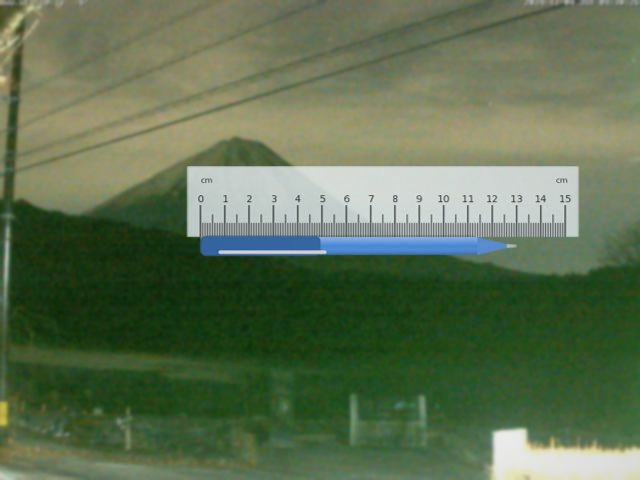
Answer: 13 cm
